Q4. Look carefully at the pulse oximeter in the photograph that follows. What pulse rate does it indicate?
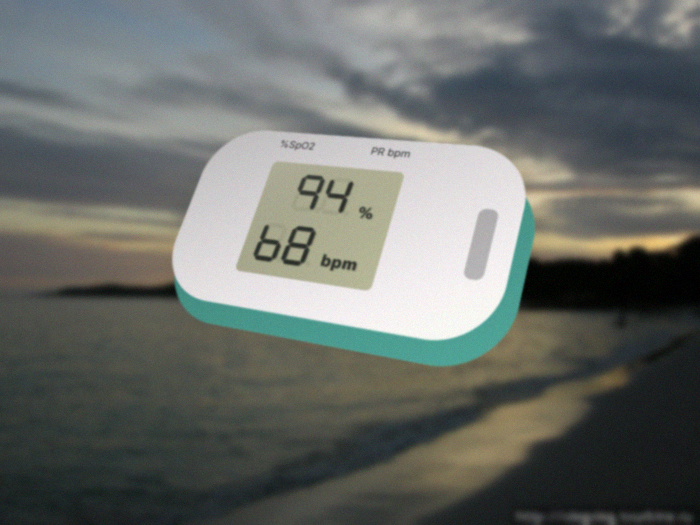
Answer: 68 bpm
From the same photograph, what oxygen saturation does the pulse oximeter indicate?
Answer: 94 %
